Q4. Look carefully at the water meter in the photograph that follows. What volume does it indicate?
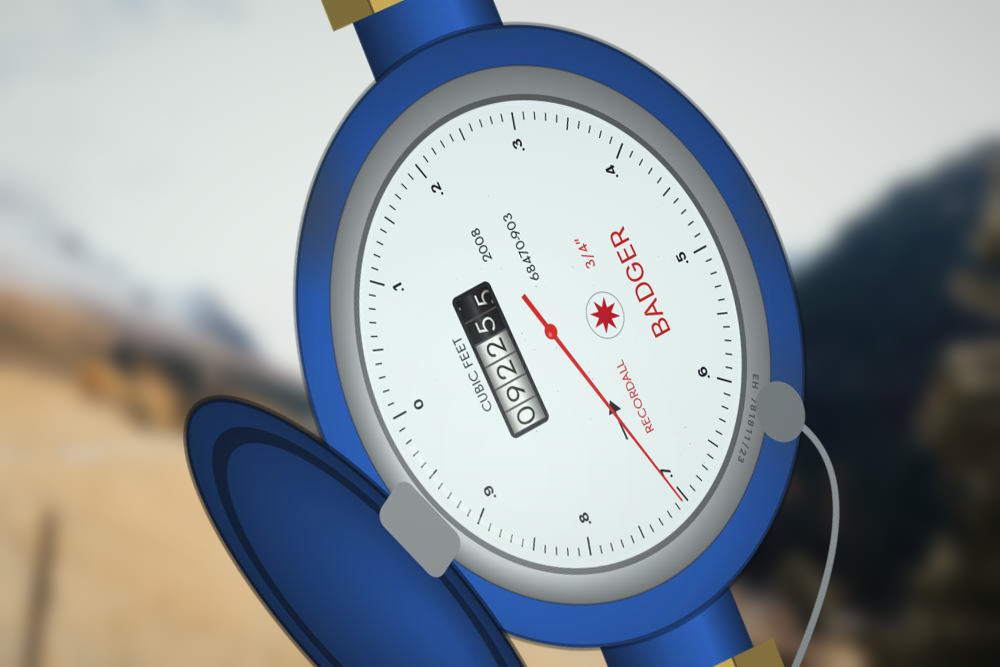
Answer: 92254.70 ft³
